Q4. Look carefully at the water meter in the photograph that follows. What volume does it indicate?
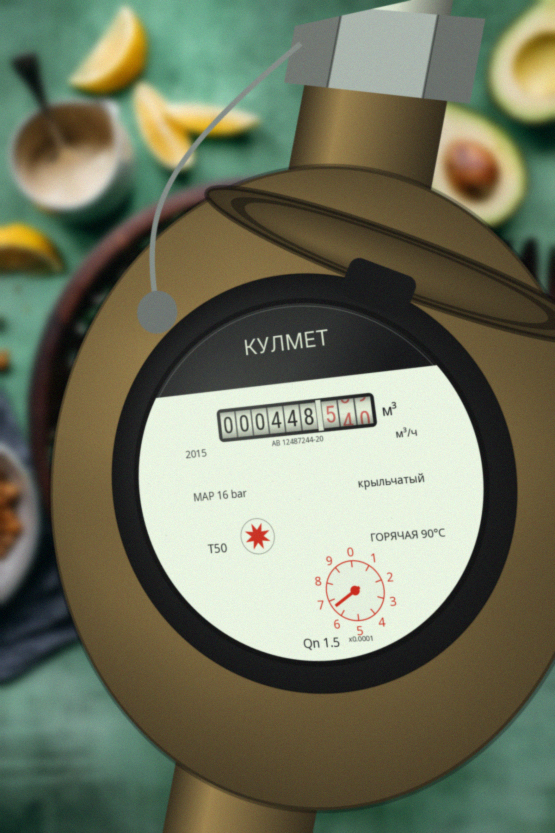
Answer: 448.5396 m³
